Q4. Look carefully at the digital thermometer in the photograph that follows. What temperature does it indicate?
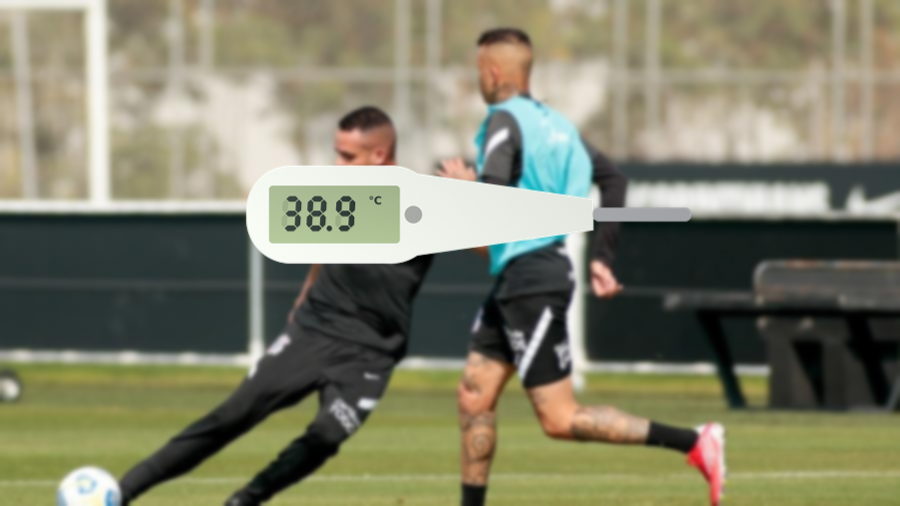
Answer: 38.9 °C
